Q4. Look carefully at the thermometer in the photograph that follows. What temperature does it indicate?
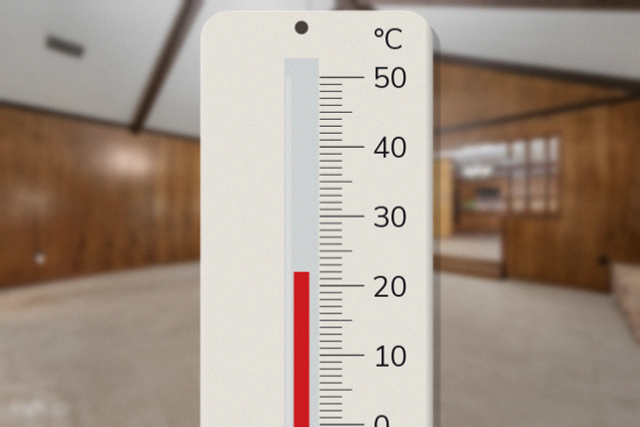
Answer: 22 °C
